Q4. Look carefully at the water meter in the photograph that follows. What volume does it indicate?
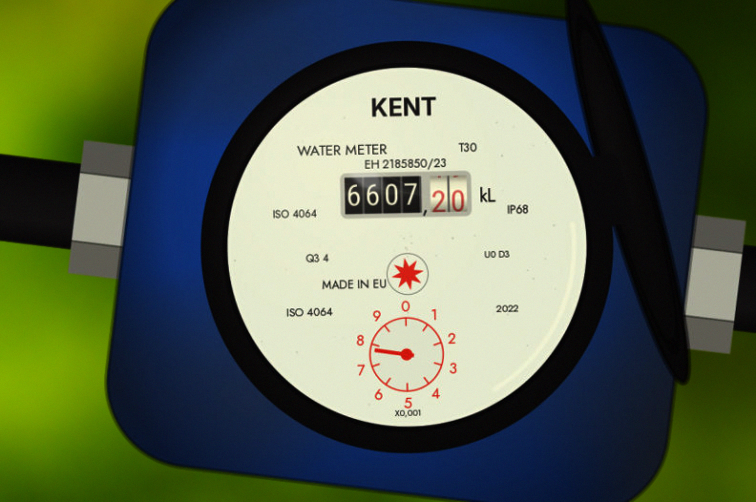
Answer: 6607.197 kL
